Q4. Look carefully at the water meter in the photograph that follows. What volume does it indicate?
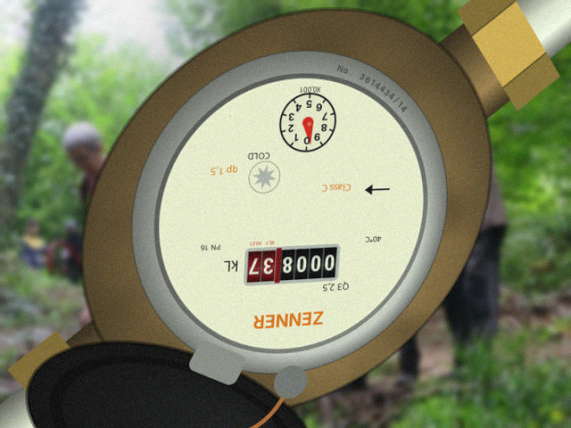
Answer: 8.369 kL
